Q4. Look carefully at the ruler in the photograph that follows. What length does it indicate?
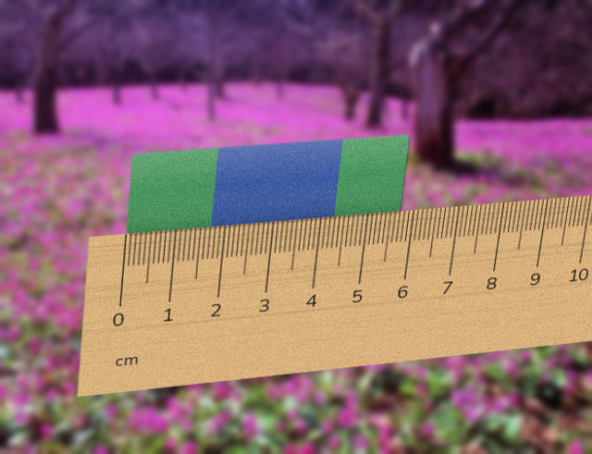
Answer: 5.7 cm
